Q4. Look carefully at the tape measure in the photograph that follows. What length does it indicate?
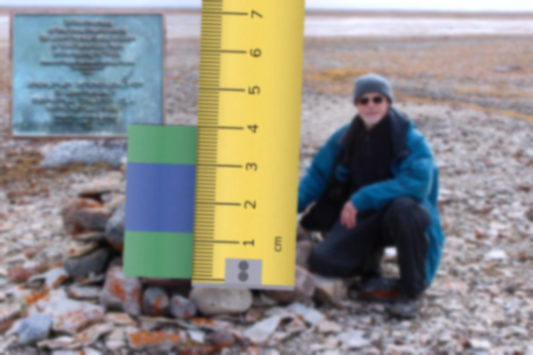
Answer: 4 cm
